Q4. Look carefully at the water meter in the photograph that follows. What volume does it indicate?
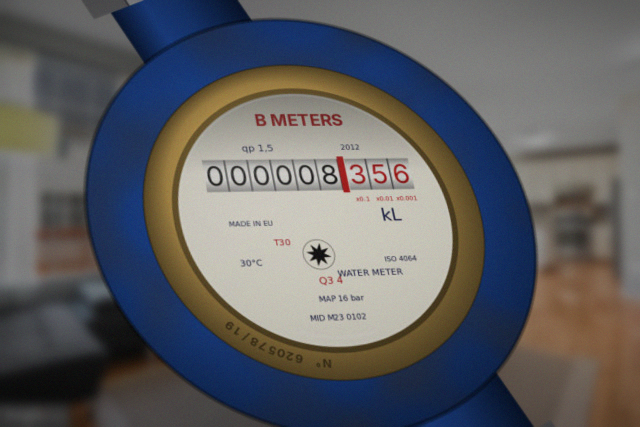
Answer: 8.356 kL
